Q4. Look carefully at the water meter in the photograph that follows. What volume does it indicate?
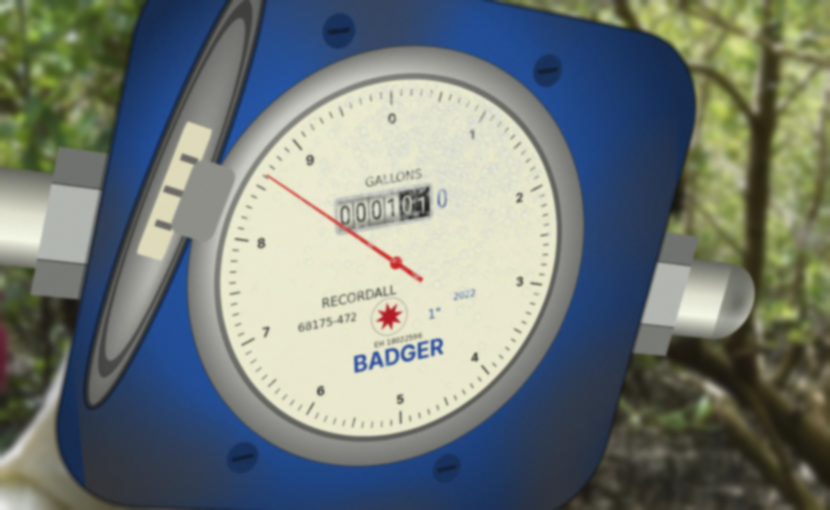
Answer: 1008.6 gal
